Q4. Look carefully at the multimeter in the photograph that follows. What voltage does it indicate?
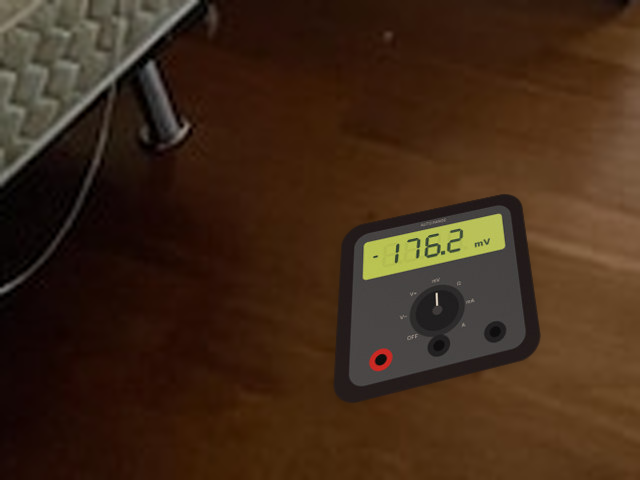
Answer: -176.2 mV
